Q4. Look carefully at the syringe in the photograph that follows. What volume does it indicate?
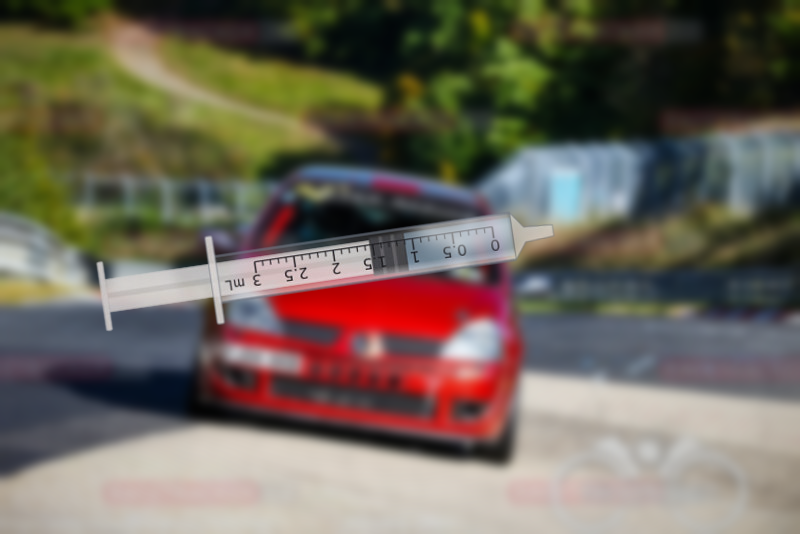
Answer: 1.1 mL
